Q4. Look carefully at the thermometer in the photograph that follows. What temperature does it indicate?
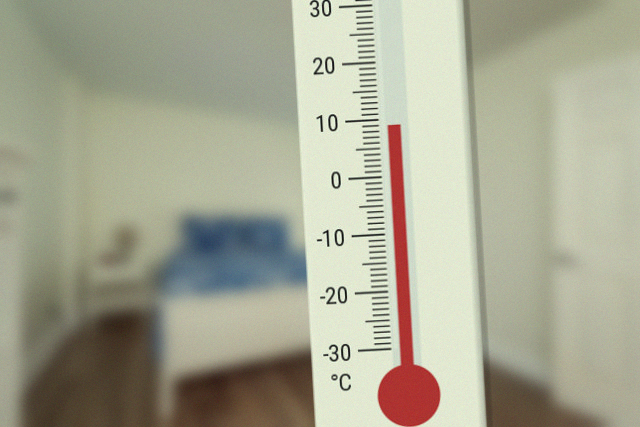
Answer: 9 °C
